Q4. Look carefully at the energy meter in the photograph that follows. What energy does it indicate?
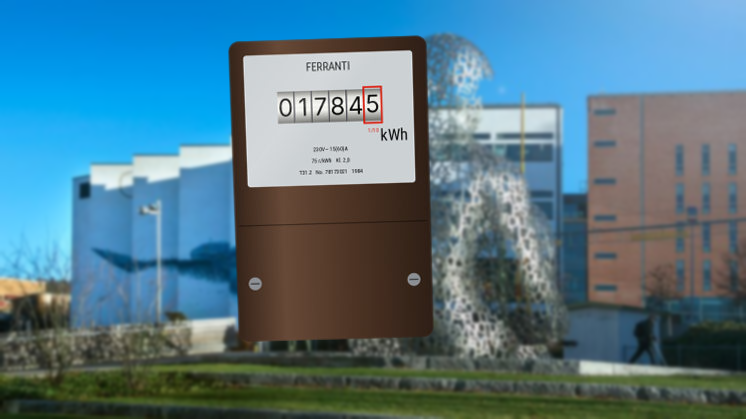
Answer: 1784.5 kWh
